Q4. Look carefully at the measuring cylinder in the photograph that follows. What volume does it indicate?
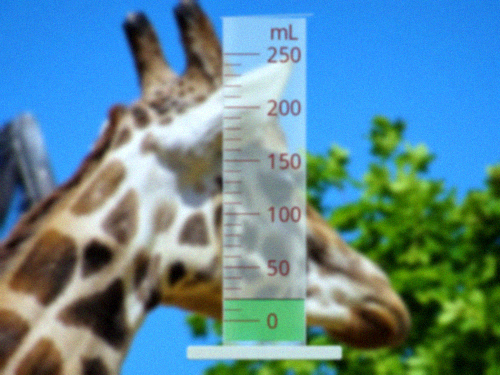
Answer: 20 mL
